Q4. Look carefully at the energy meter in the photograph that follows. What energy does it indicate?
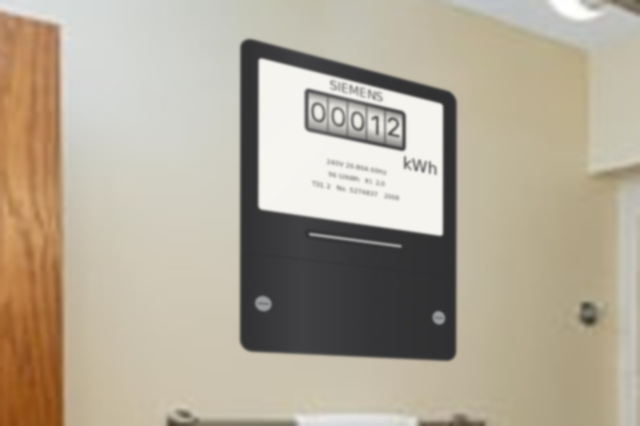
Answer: 12 kWh
